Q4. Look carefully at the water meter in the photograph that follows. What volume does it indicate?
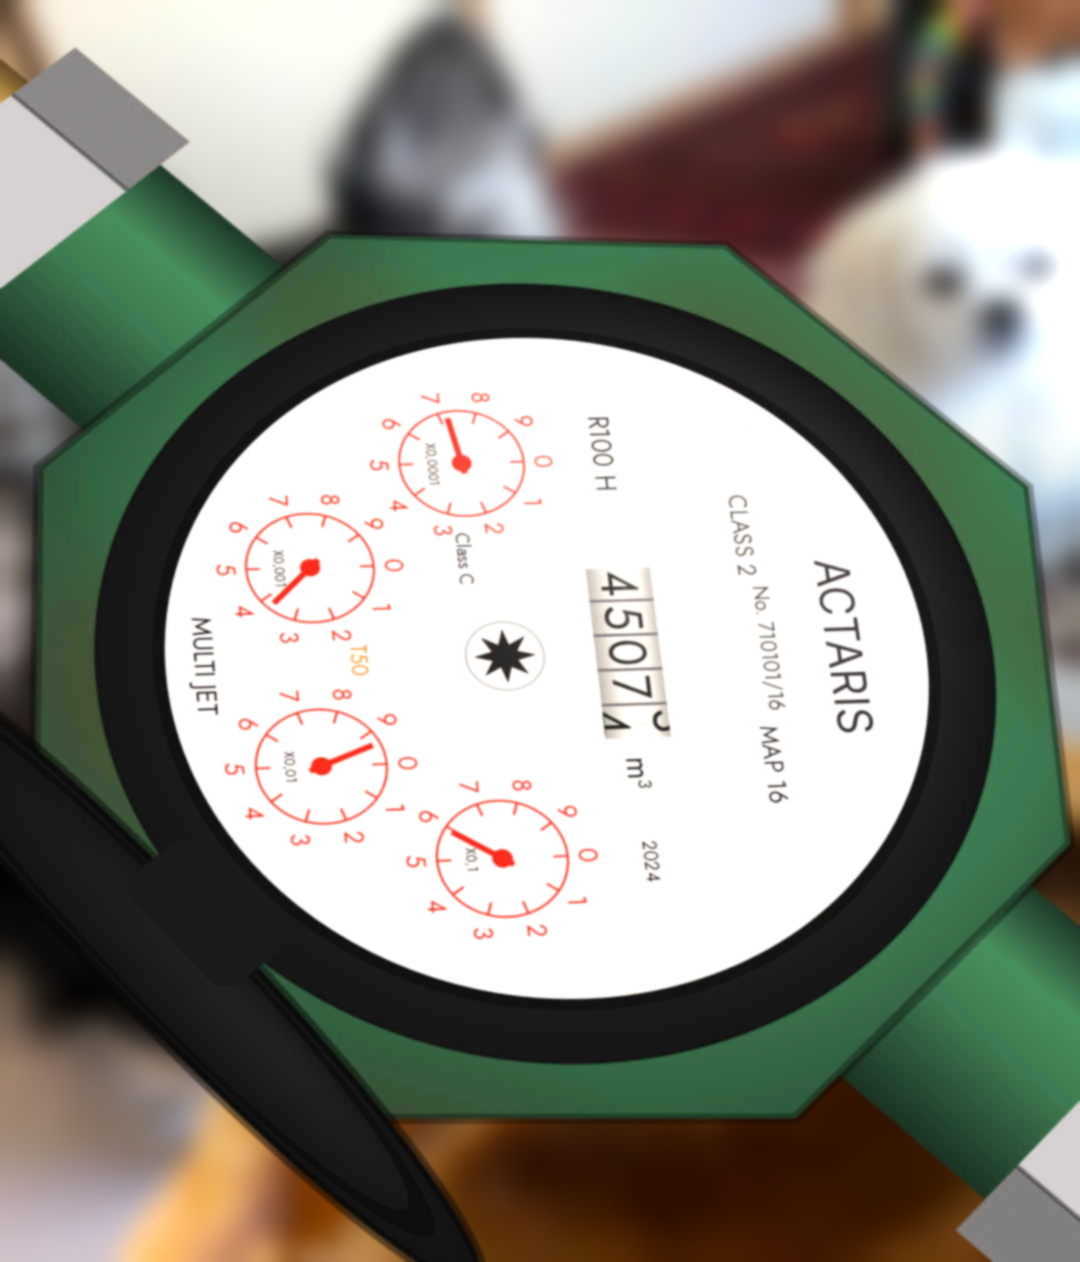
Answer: 45073.5937 m³
